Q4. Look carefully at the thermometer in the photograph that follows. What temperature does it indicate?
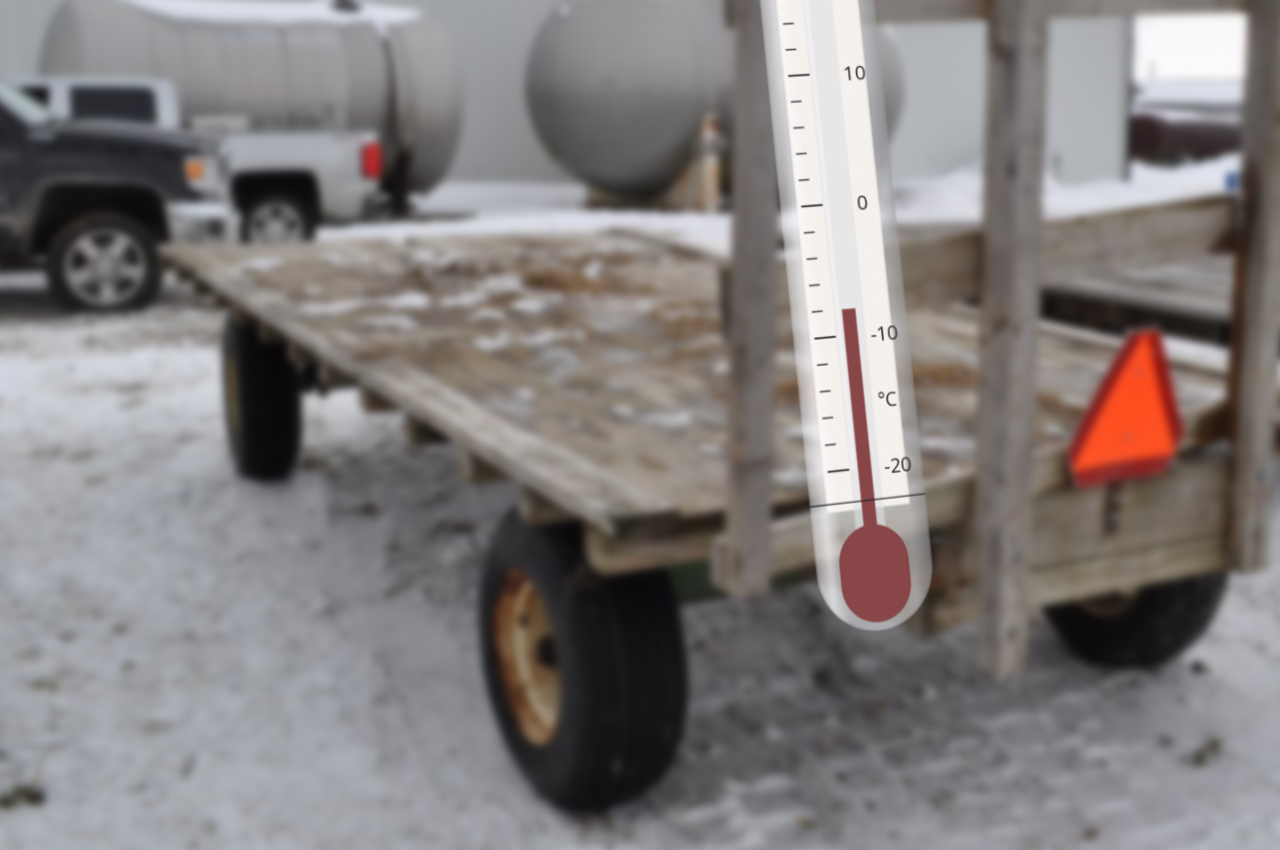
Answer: -8 °C
